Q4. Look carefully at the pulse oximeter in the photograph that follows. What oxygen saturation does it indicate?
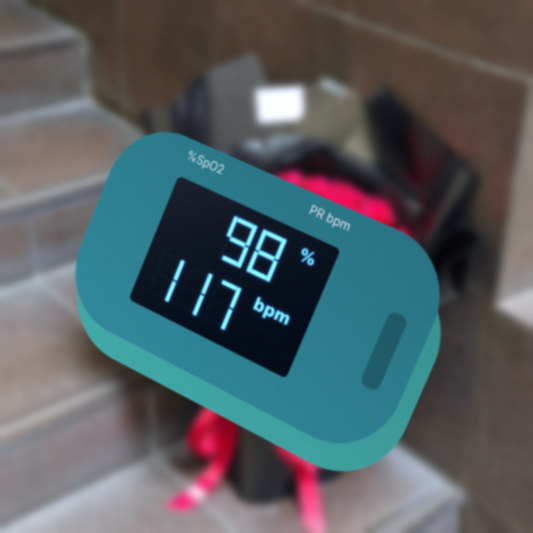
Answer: 98 %
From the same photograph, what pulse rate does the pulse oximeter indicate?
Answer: 117 bpm
